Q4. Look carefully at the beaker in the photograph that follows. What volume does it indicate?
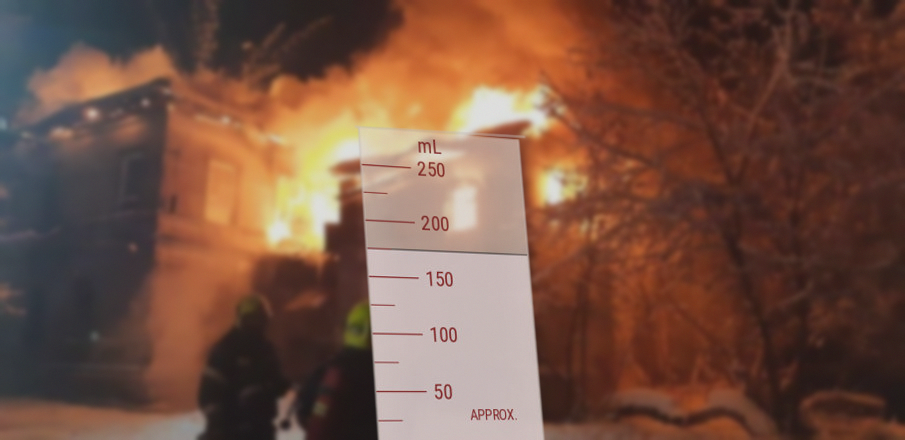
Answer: 175 mL
